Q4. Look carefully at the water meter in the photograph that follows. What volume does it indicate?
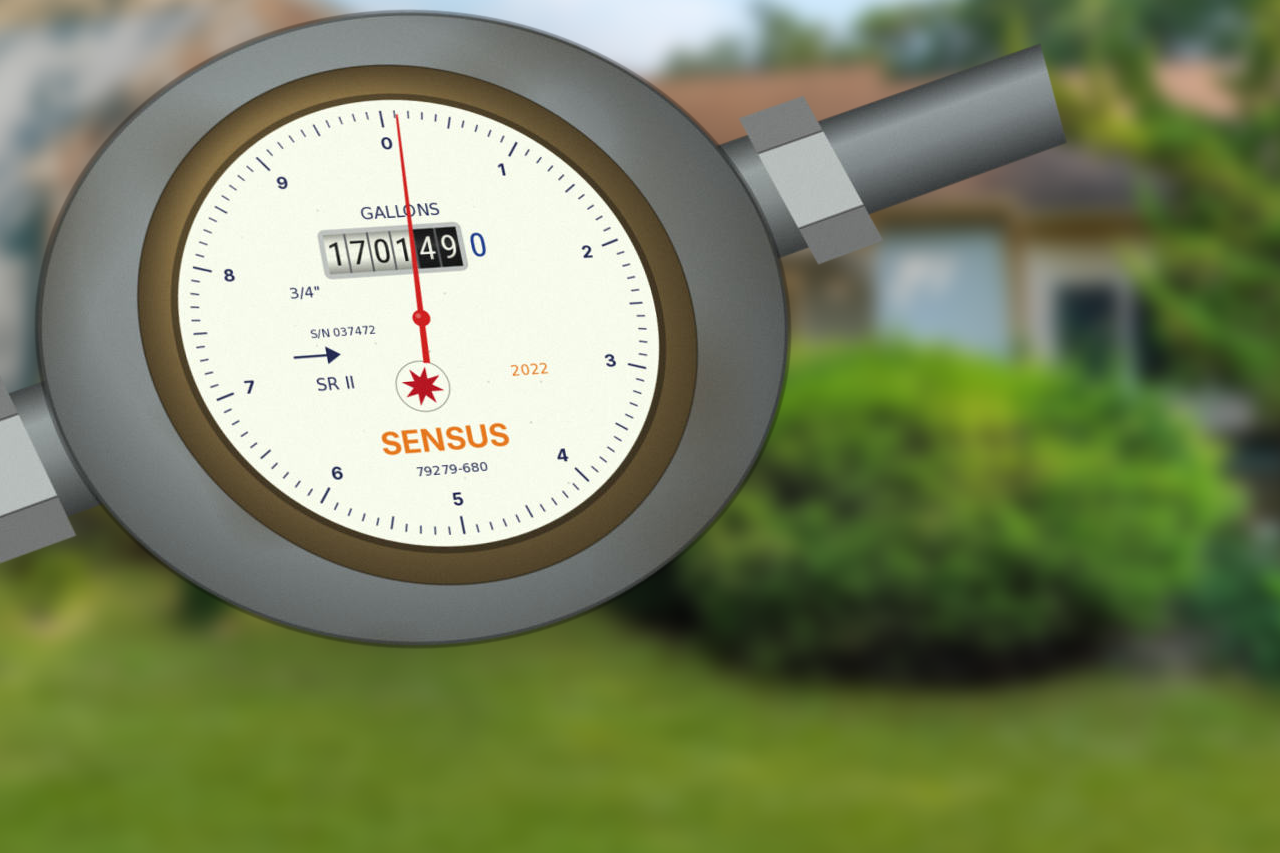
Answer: 1701490.1 gal
